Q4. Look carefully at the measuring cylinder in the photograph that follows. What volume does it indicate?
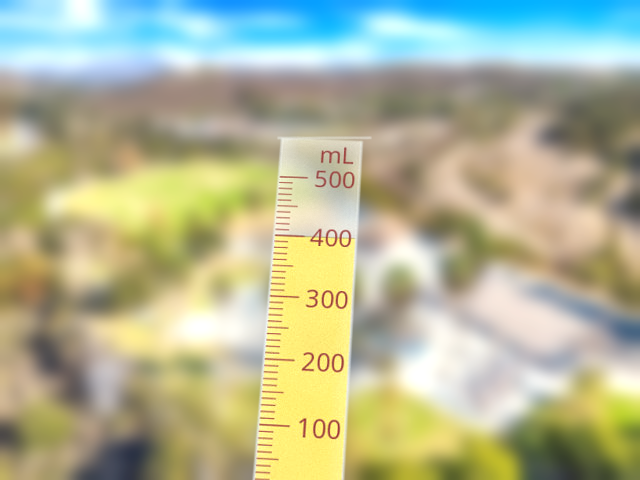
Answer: 400 mL
